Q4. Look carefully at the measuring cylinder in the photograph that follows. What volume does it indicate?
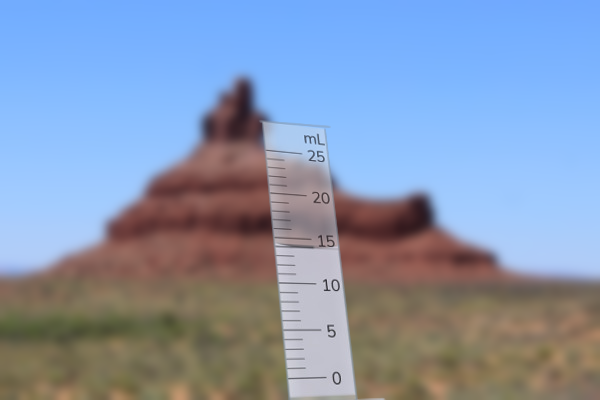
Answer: 14 mL
